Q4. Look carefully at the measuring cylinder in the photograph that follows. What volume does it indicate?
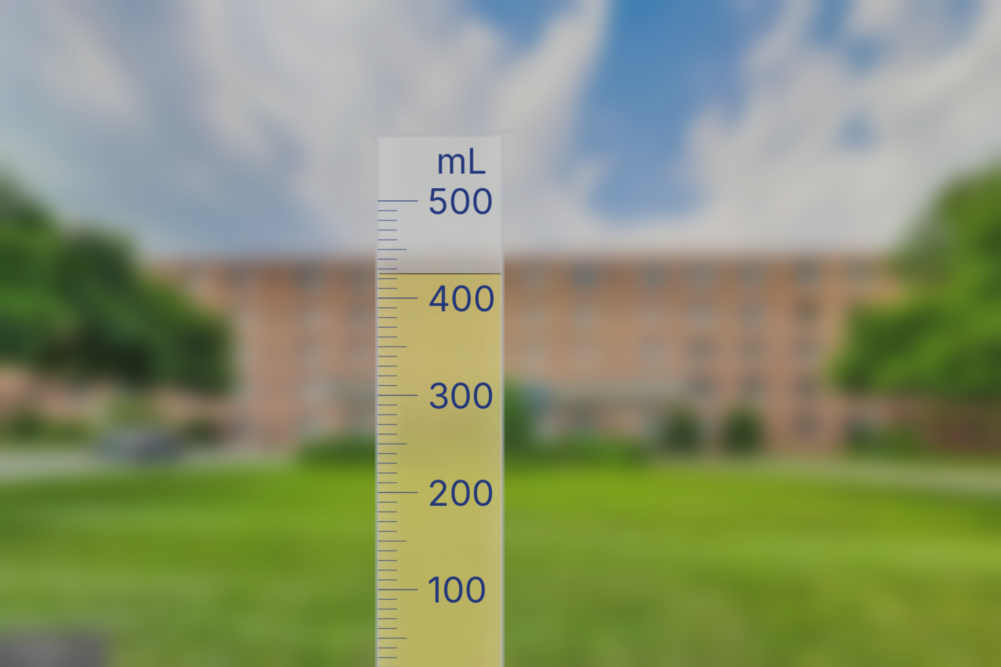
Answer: 425 mL
